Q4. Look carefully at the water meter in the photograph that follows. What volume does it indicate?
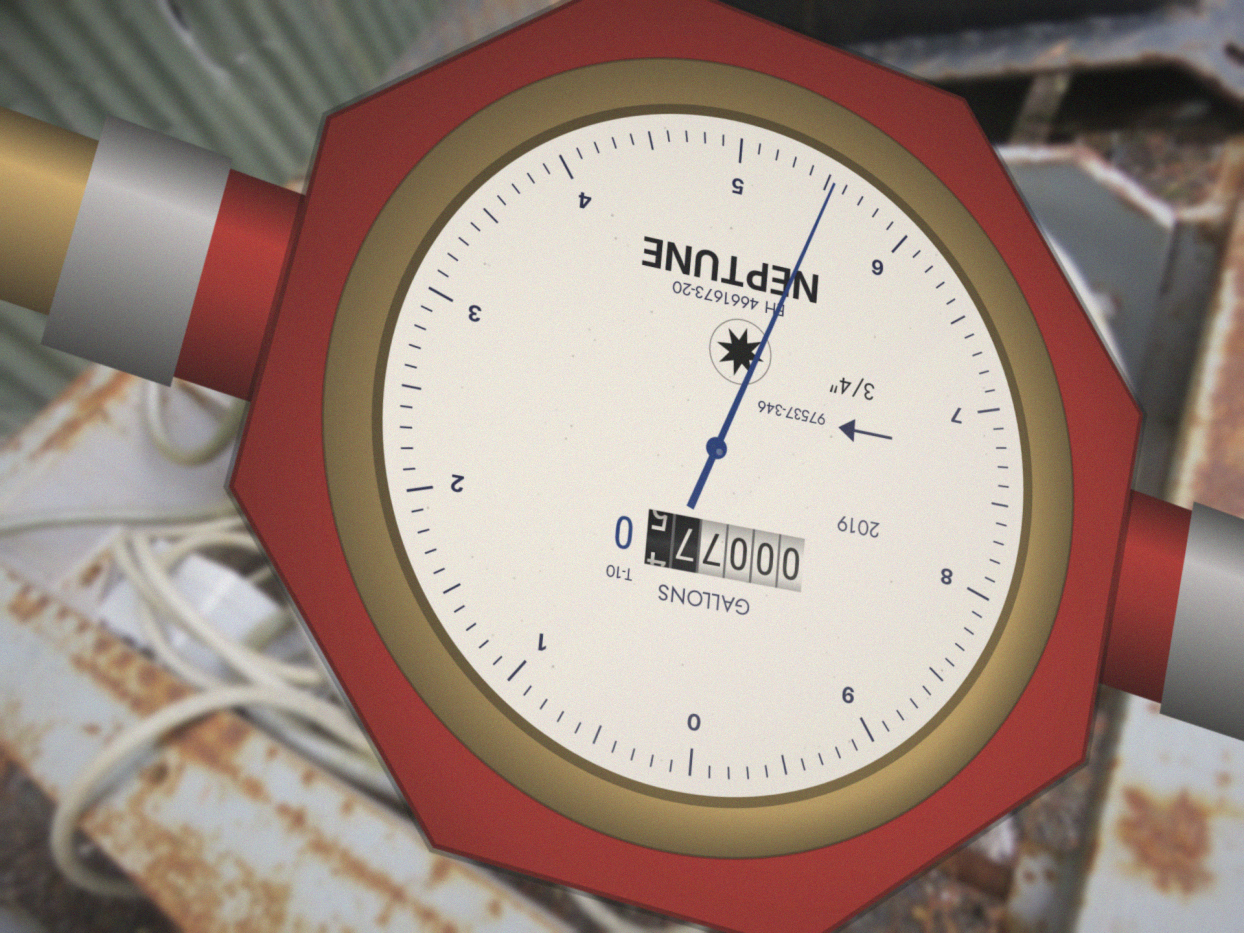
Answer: 7745.5 gal
